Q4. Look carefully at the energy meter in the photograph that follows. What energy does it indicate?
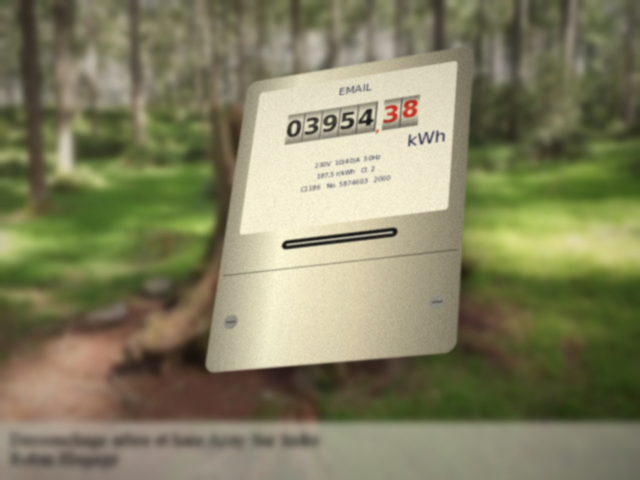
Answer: 3954.38 kWh
